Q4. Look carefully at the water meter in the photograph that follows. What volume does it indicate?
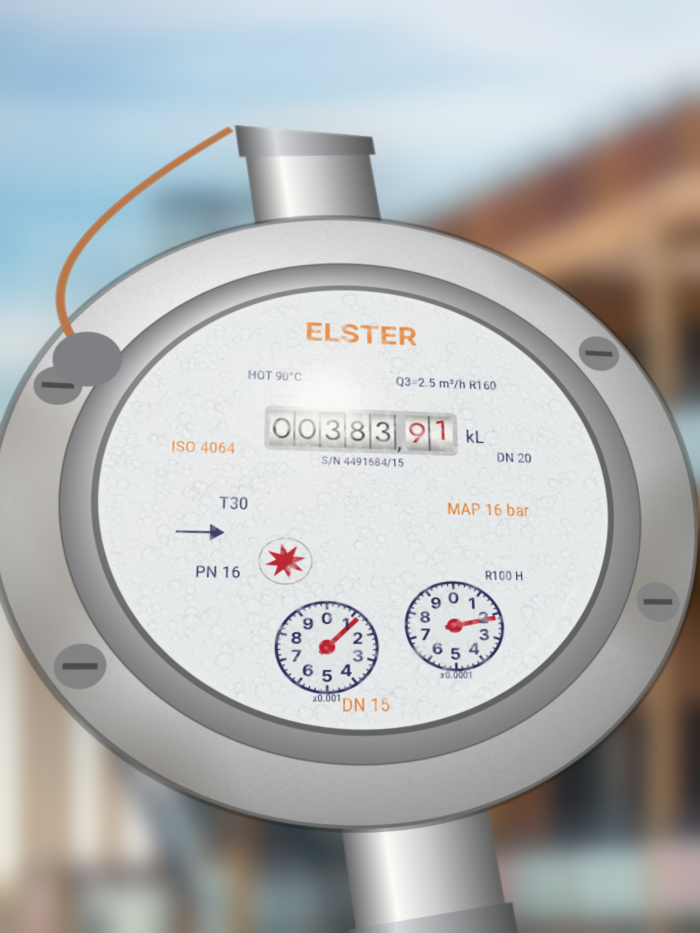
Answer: 383.9112 kL
